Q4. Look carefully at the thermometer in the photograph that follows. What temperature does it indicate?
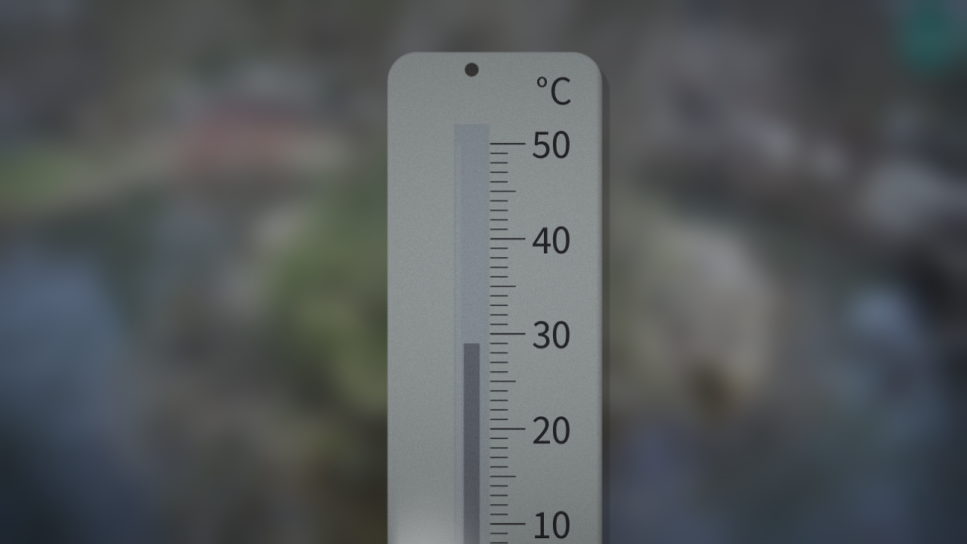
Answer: 29 °C
